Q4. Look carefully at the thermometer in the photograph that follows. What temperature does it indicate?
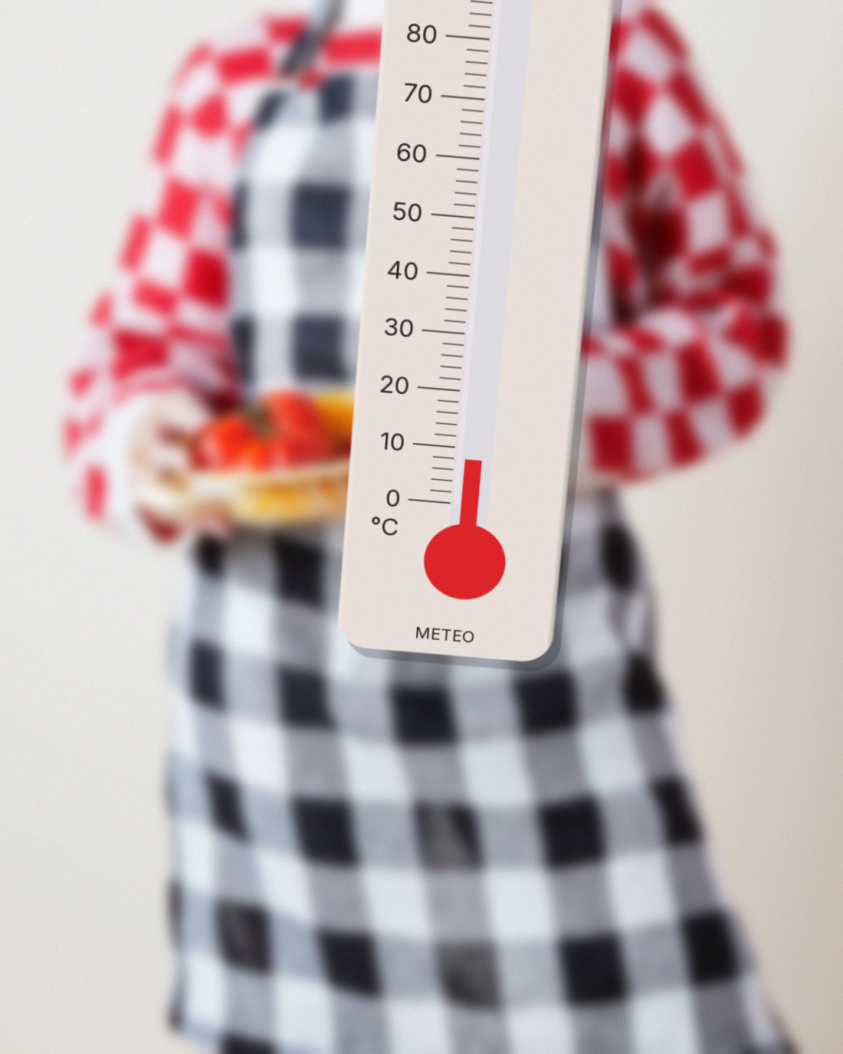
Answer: 8 °C
